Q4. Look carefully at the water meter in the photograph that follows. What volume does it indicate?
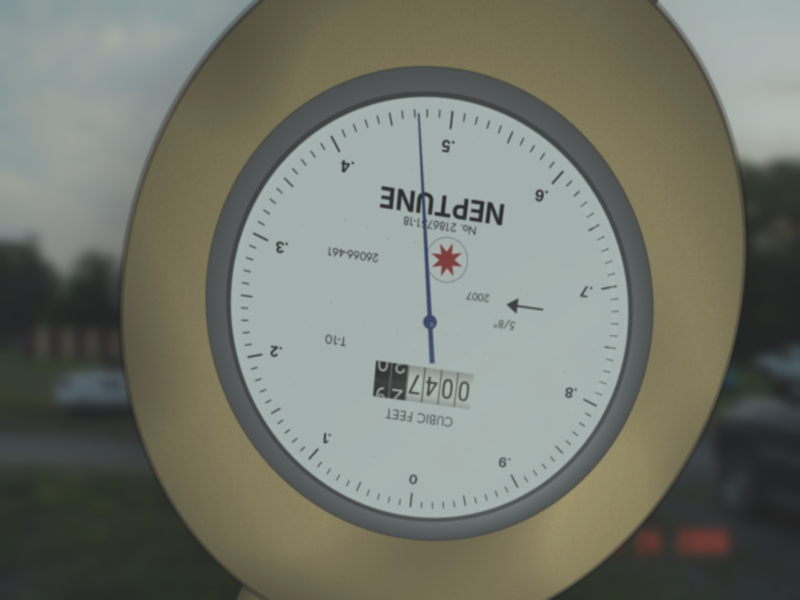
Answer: 4729.47 ft³
